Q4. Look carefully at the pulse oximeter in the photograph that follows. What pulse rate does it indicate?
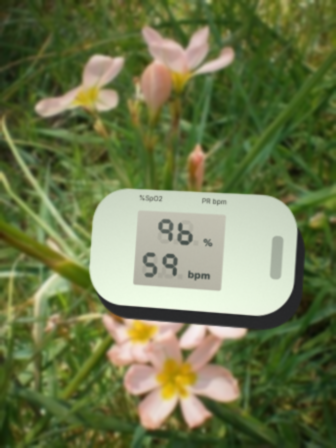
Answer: 59 bpm
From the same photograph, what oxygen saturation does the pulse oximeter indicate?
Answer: 96 %
